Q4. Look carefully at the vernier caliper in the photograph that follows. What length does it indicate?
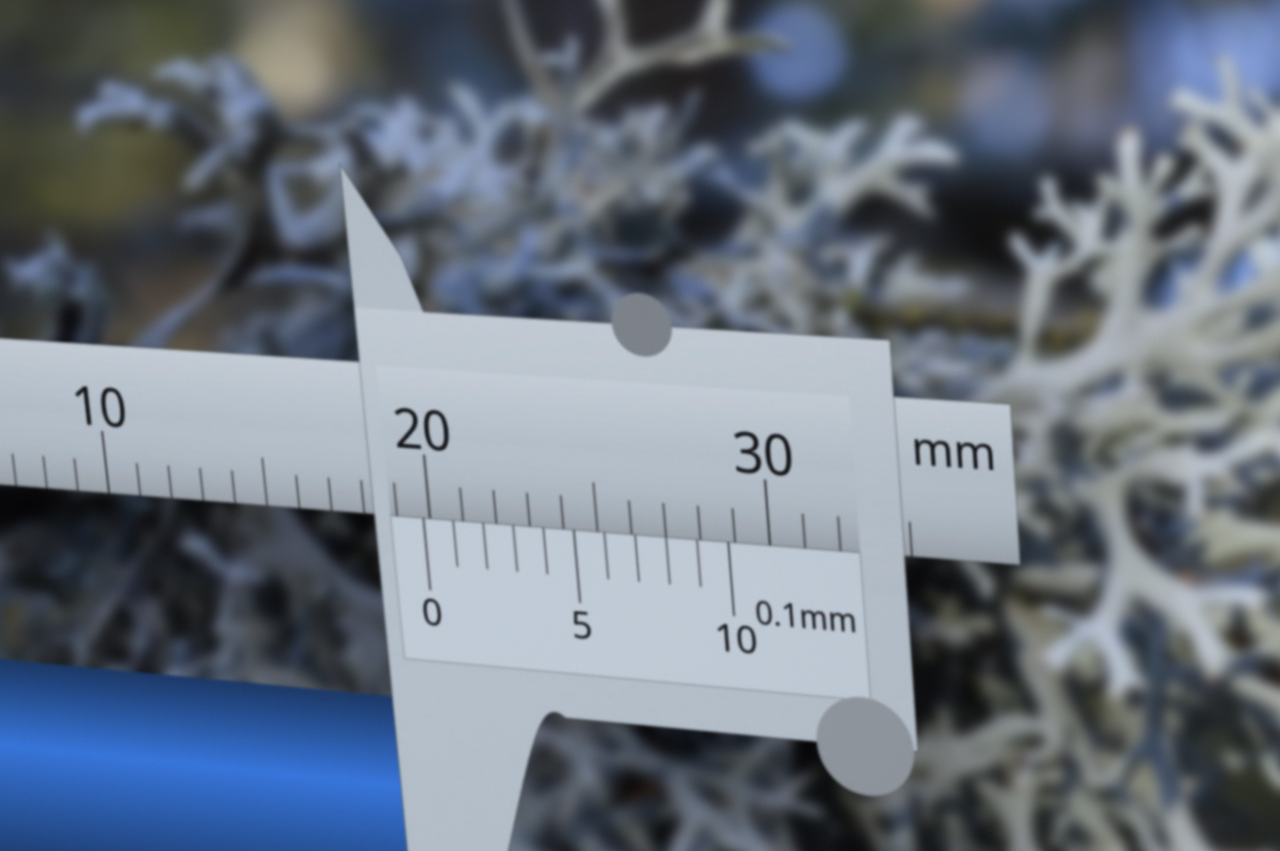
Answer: 19.8 mm
